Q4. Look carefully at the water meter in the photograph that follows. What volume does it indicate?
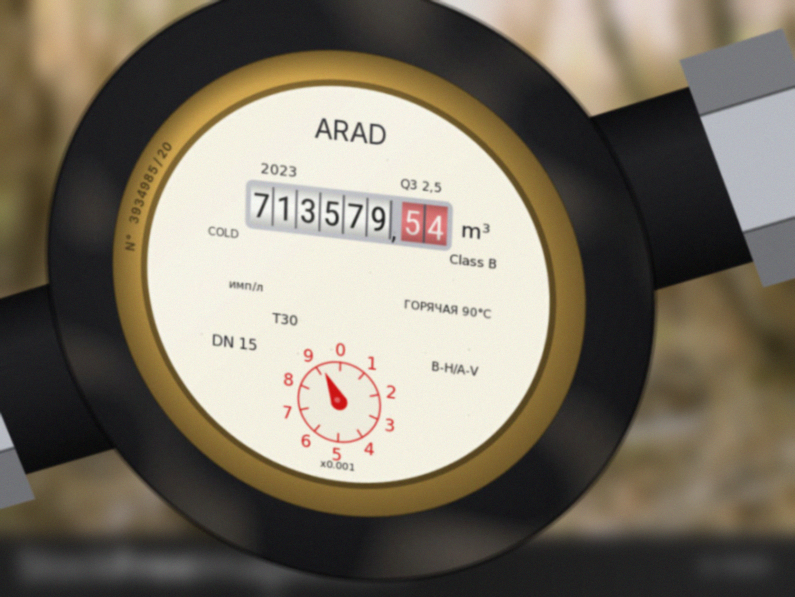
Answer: 713579.539 m³
